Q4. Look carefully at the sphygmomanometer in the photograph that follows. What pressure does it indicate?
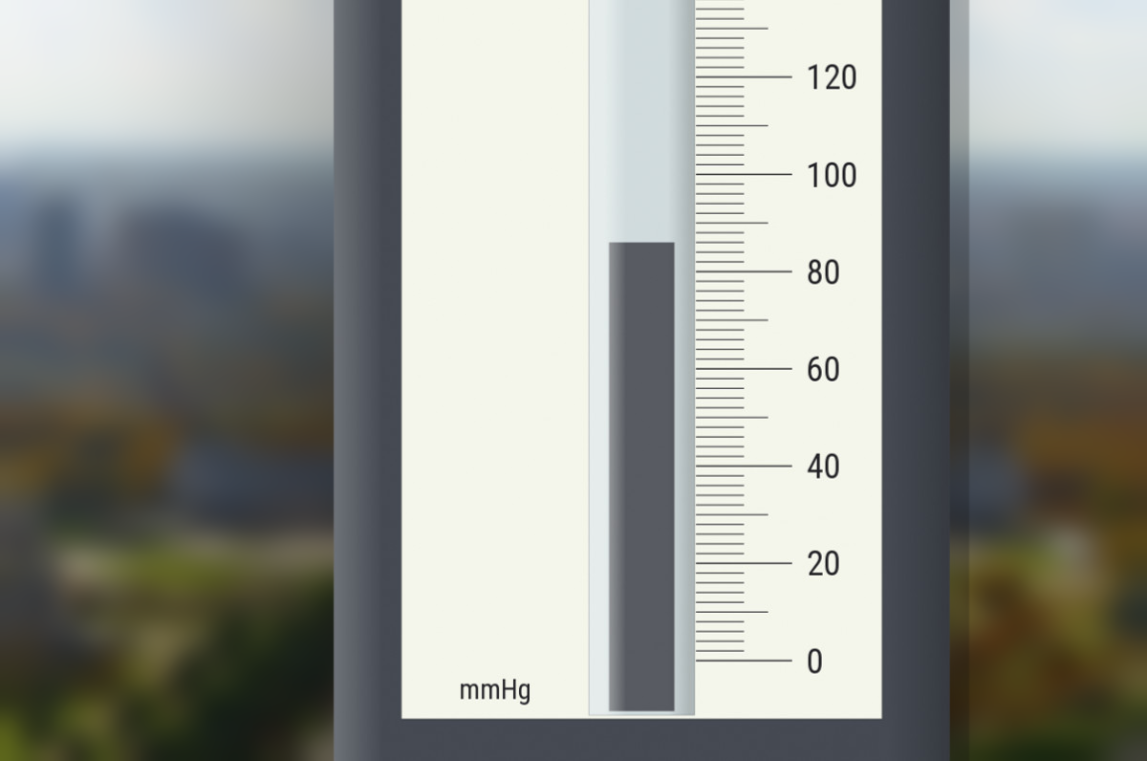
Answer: 86 mmHg
